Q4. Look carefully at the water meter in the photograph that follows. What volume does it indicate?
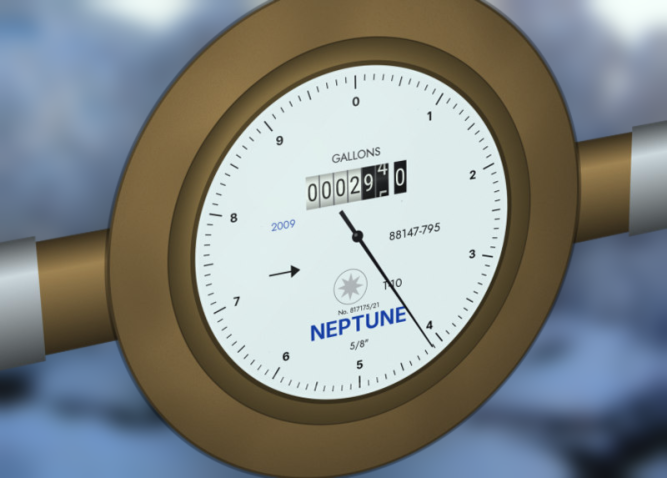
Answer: 2944.1 gal
